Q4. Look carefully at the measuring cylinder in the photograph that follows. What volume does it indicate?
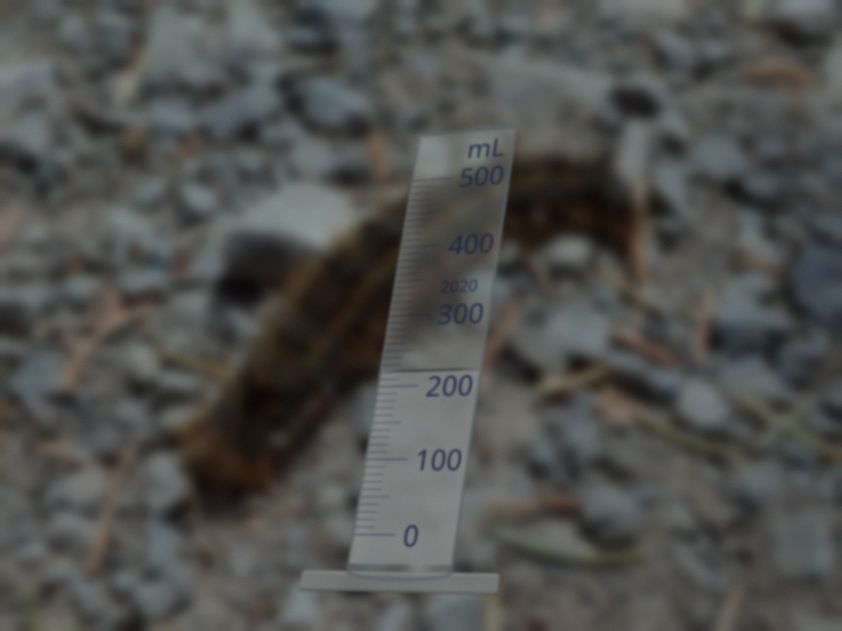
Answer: 220 mL
